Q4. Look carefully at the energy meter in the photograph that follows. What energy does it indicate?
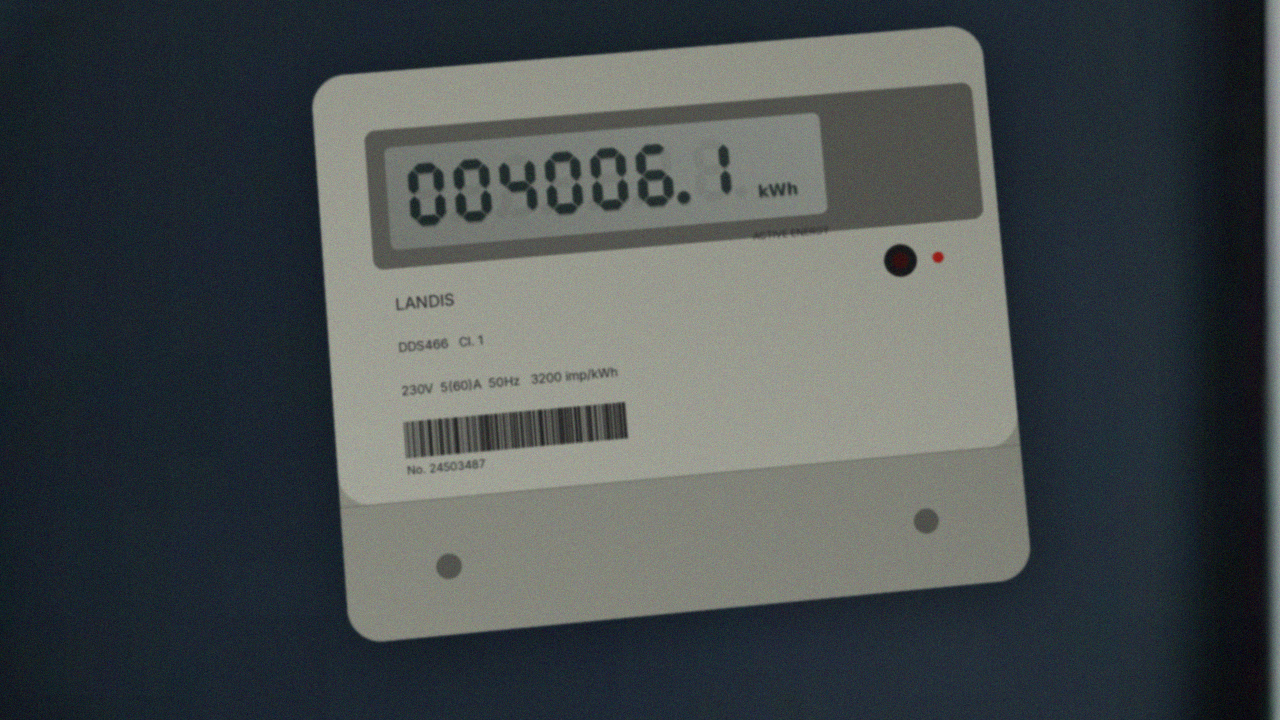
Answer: 4006.1 kWh
